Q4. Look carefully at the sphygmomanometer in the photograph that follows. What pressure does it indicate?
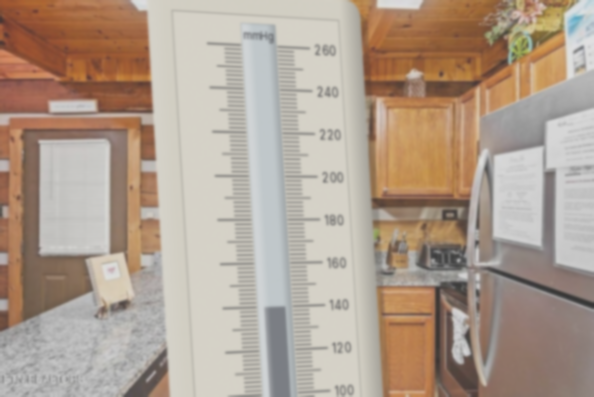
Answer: 140 mmHg
